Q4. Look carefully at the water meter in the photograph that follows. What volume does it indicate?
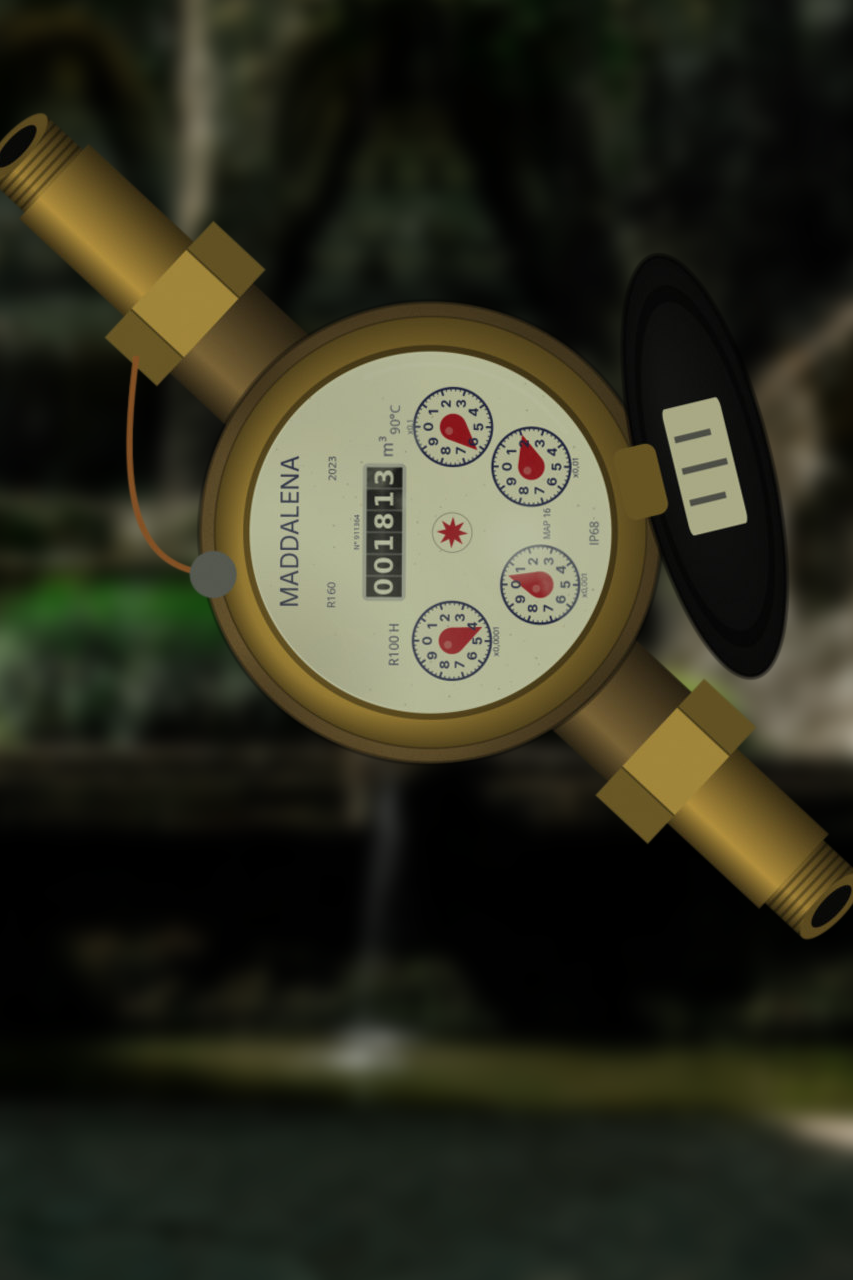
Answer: 1813.6204 m³
